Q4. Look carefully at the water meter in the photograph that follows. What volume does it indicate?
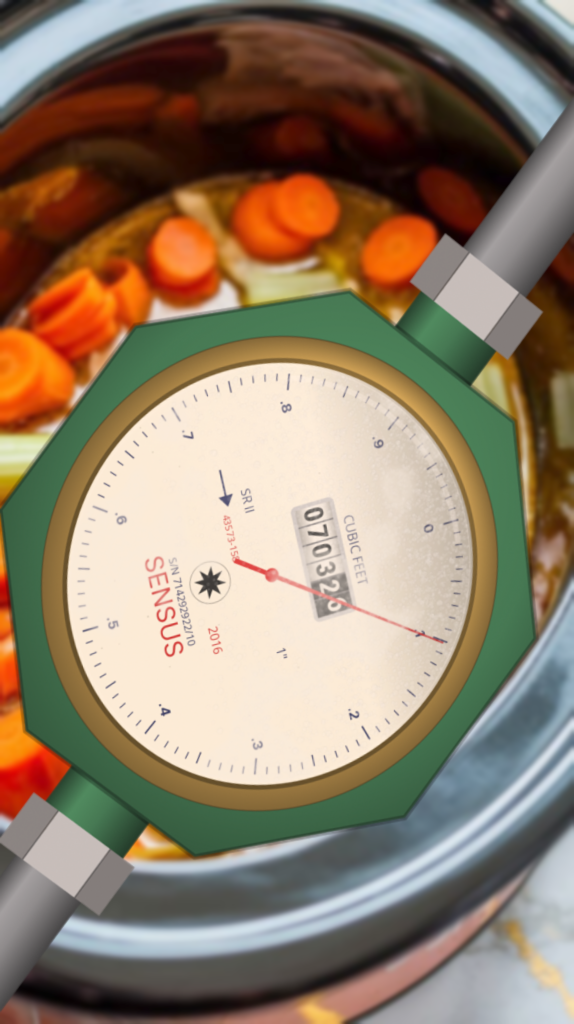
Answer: 70326.10 ft³
